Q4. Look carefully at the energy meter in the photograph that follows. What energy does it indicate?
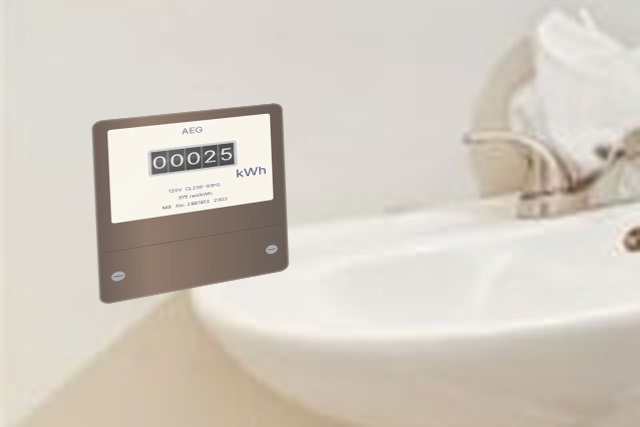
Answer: 25 kWh
